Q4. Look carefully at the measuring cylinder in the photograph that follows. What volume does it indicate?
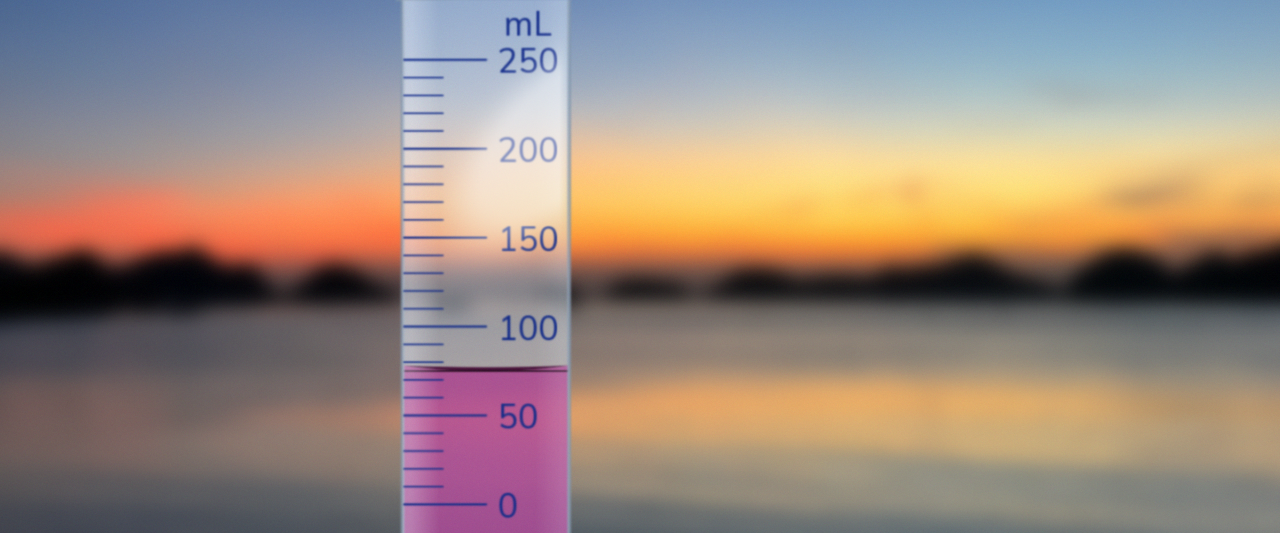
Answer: 75 mL
